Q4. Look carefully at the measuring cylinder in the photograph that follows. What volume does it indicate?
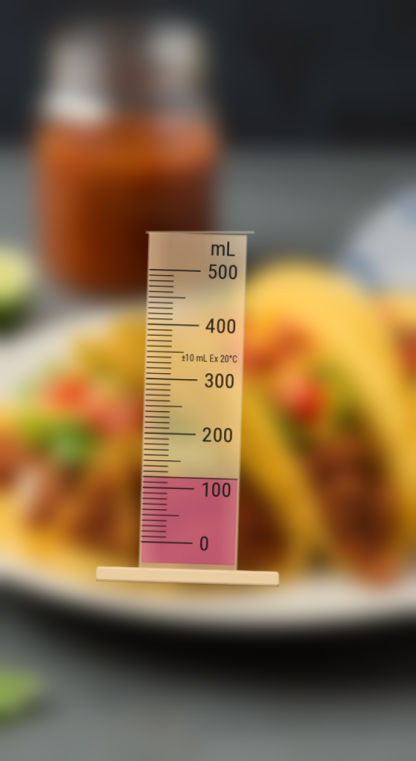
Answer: 120 mL
